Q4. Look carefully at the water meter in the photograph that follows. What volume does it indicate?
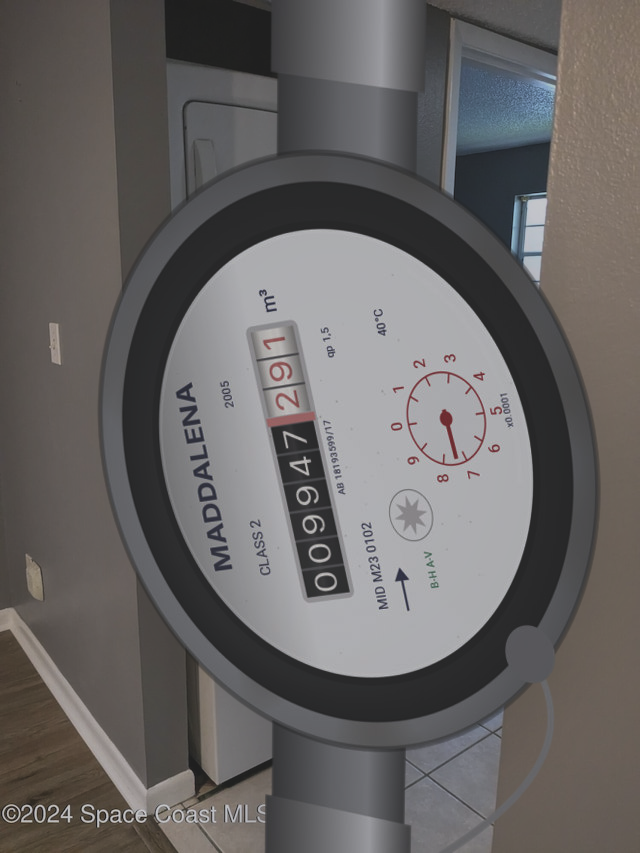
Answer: 9947.2917 m³
